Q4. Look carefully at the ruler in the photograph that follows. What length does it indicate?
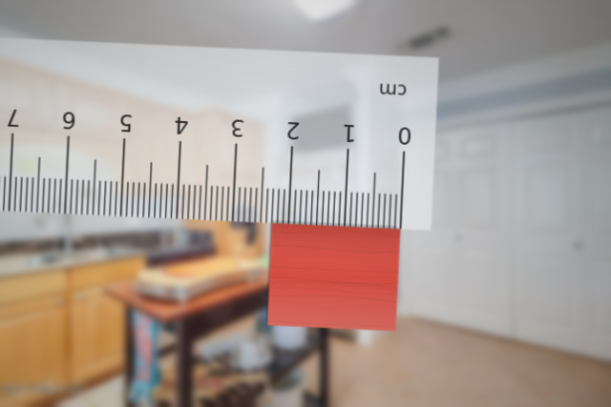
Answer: 2.3 cm
